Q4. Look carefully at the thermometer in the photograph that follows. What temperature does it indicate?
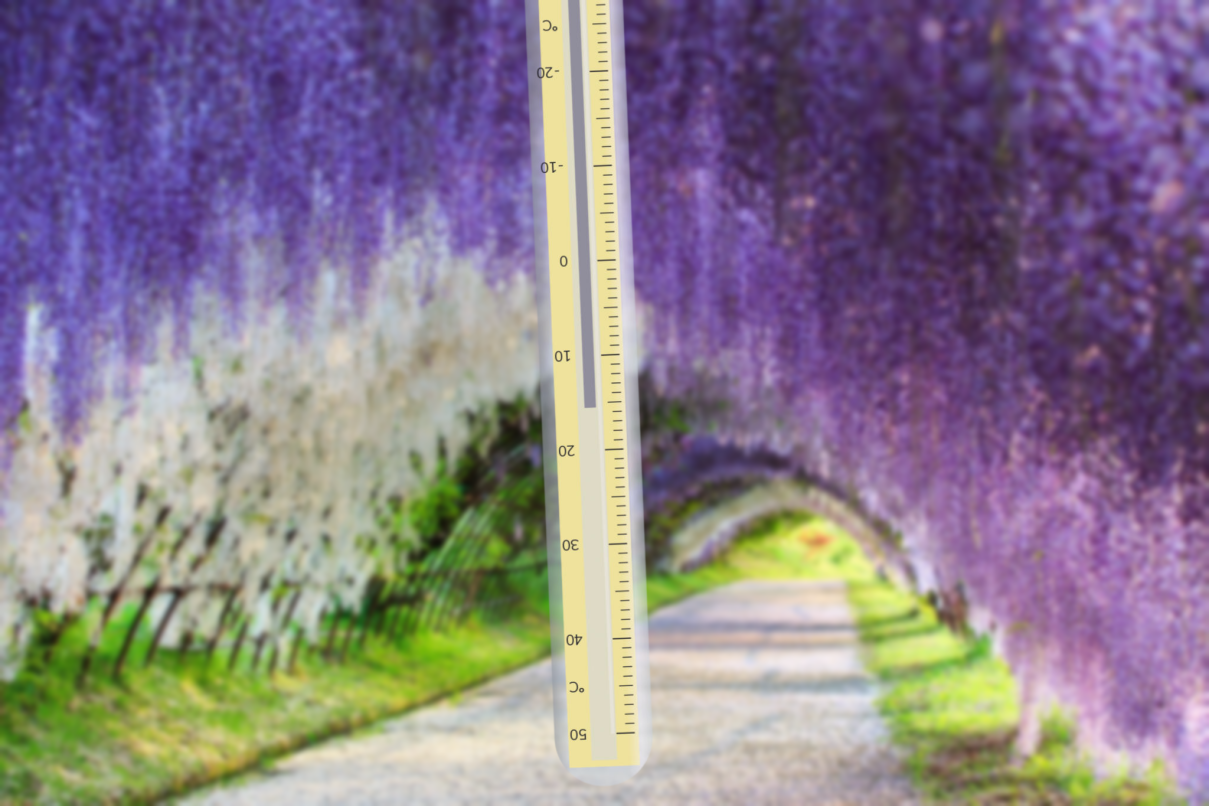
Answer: 15.5 °C
